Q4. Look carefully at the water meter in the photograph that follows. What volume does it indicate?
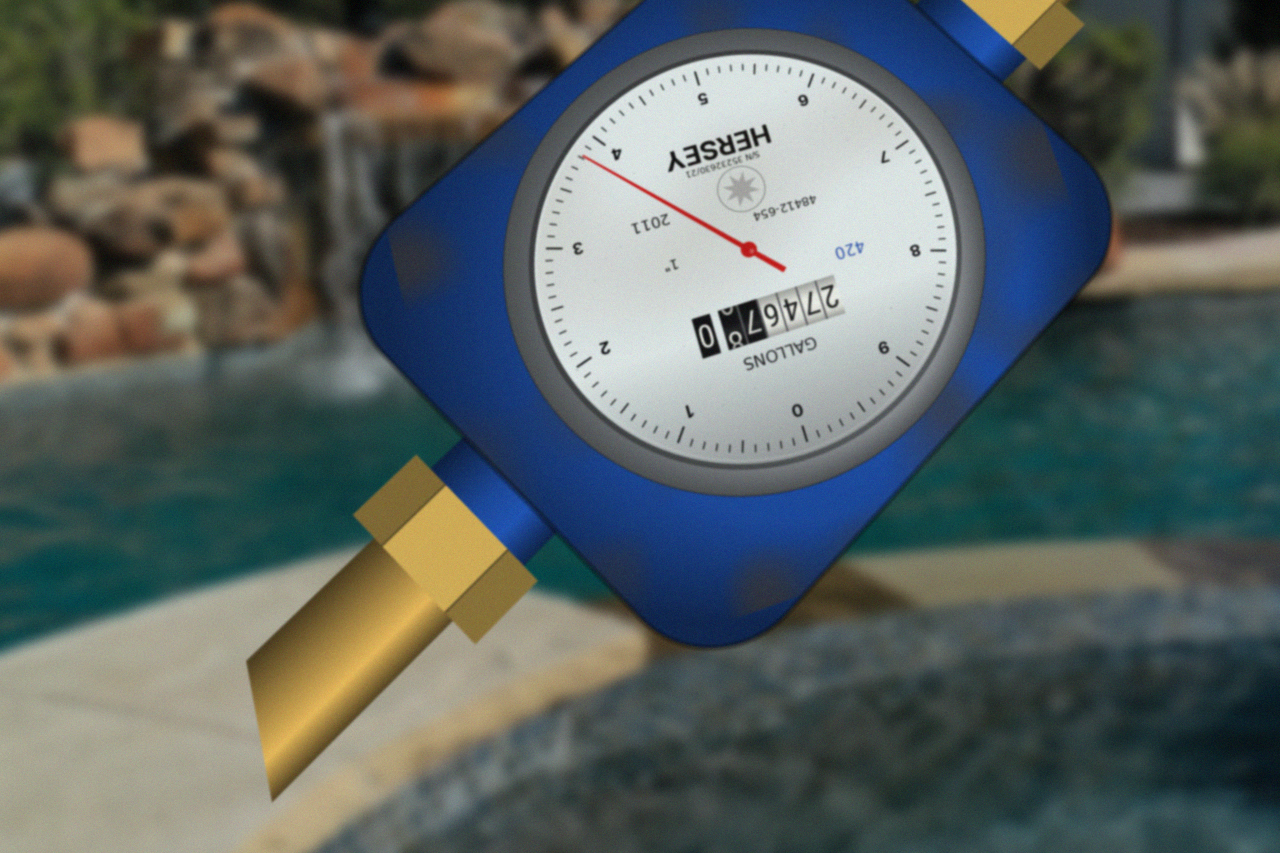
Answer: 2746783.8 gal
